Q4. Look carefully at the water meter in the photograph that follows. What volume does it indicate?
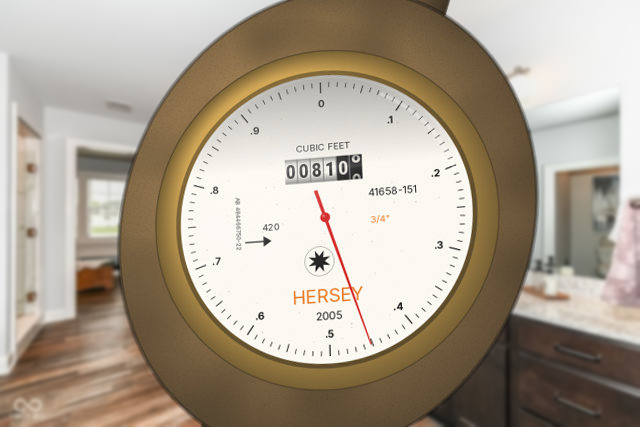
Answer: 8108.45 ft³
